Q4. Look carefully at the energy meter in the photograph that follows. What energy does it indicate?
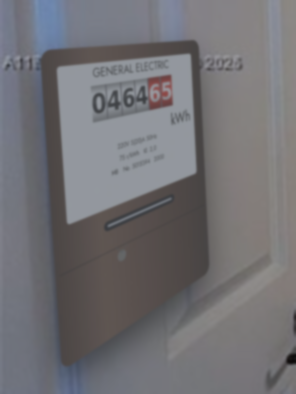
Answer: 464.65 kWh
